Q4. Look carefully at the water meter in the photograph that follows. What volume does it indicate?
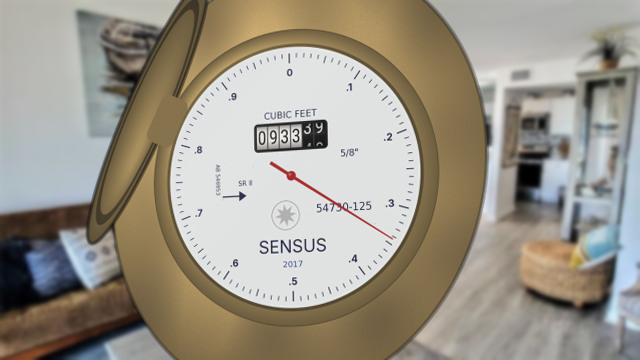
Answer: 93339.34 ft³
